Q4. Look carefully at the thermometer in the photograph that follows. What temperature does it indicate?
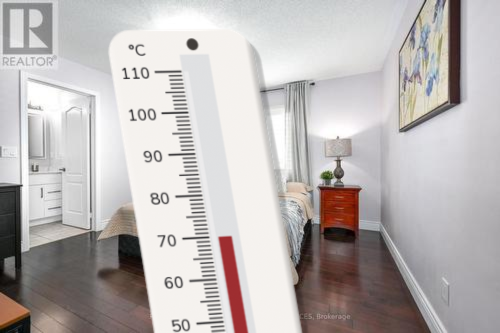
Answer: 70 °C
